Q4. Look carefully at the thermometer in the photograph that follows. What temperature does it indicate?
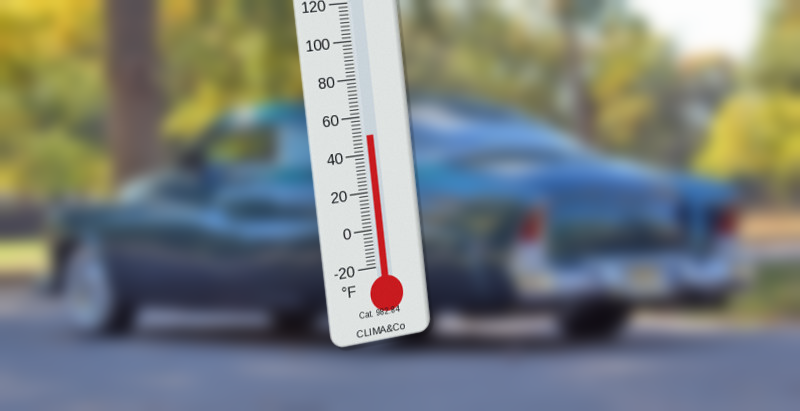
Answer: 50 °F
